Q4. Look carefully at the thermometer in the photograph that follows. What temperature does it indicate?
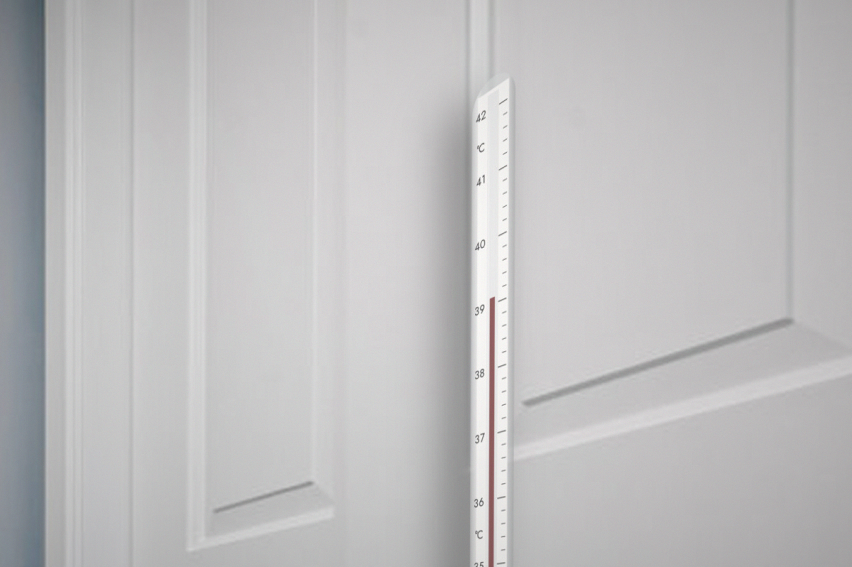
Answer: 39.1 °C
